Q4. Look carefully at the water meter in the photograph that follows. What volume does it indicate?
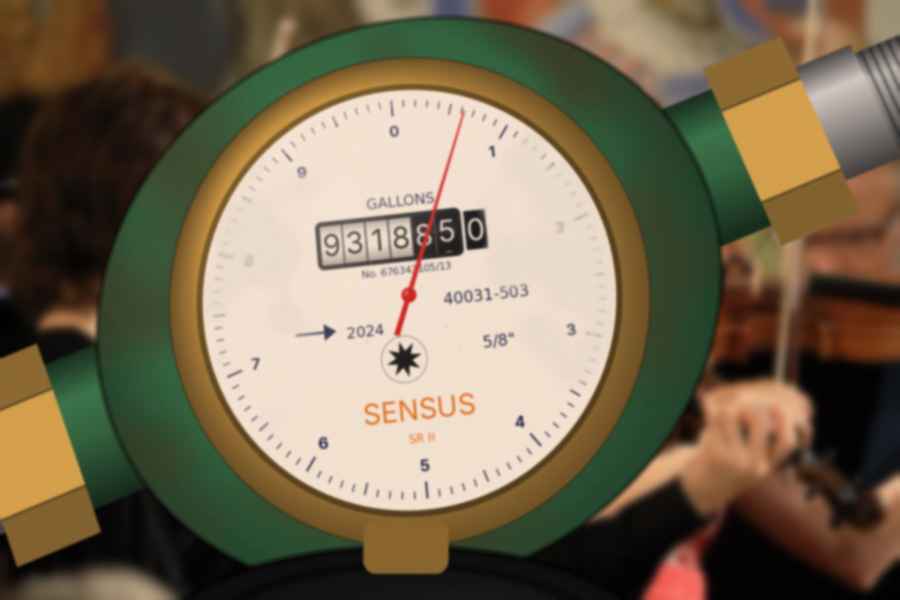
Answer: 9318850.6 gal
